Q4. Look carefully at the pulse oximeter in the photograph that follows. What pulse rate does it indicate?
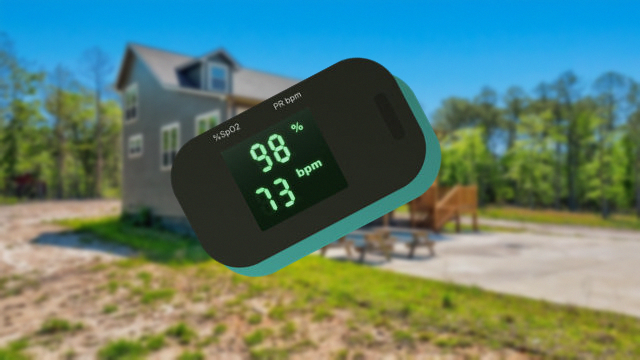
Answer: 73 bpm
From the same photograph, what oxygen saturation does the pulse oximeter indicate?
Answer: 98 %
